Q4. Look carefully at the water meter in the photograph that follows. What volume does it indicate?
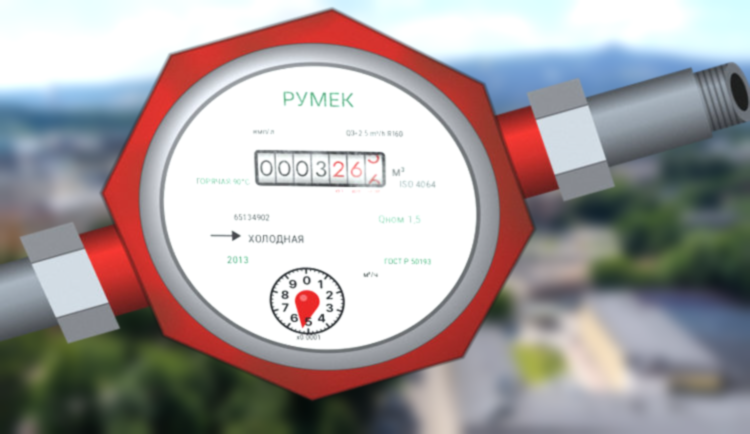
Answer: 3.2655 m³
